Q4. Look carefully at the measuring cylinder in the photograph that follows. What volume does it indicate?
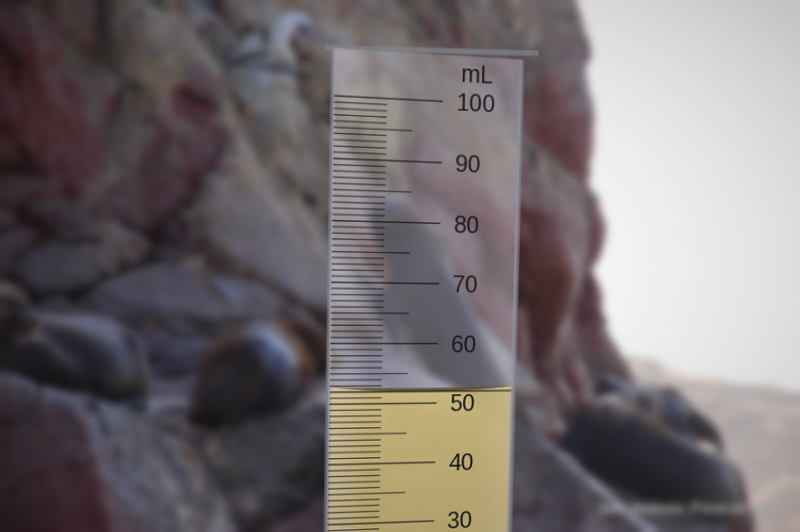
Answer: 52 mL
